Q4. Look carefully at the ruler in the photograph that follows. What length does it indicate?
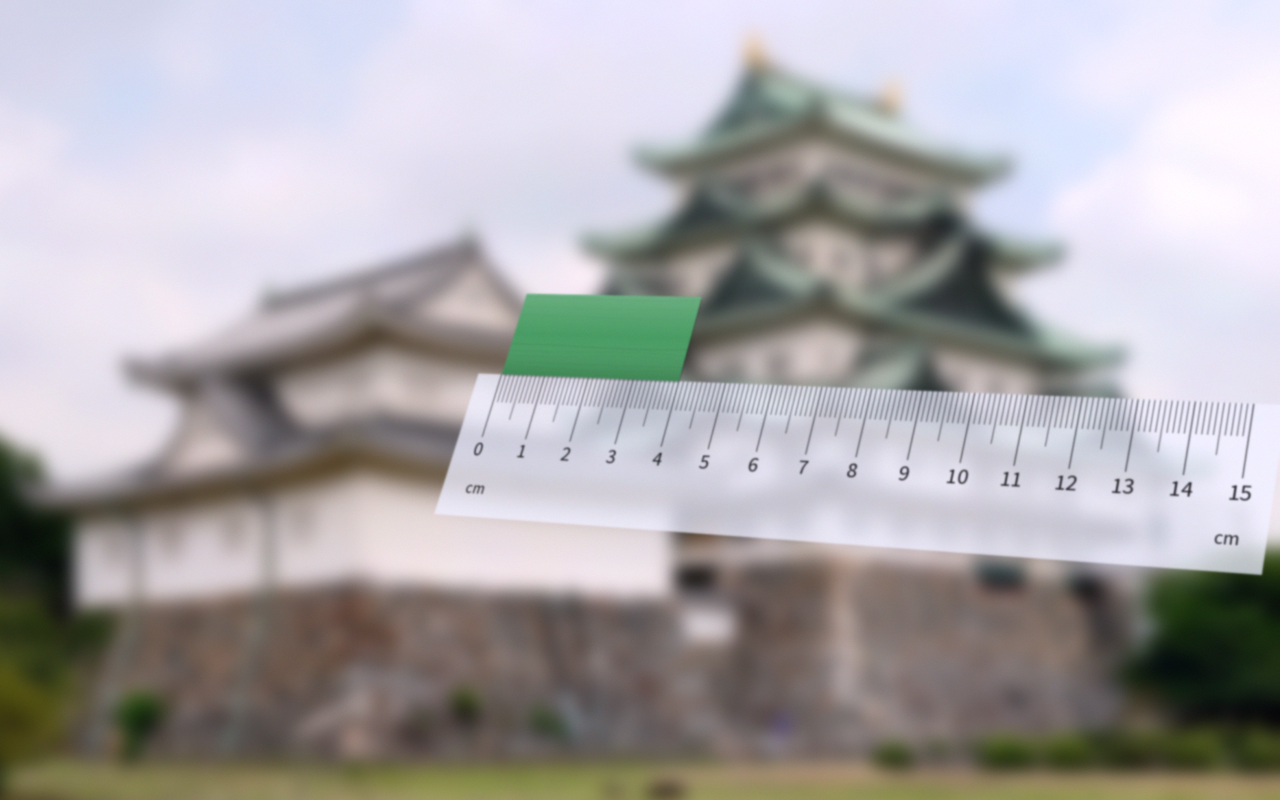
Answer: 4 cm
